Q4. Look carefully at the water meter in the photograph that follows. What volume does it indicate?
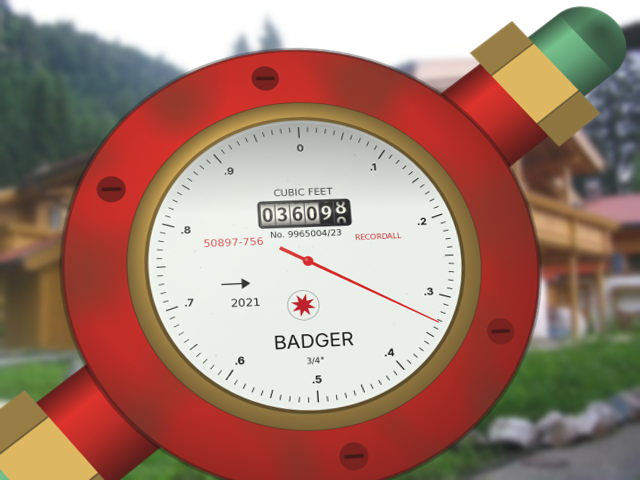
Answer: 36098.33 ft³
